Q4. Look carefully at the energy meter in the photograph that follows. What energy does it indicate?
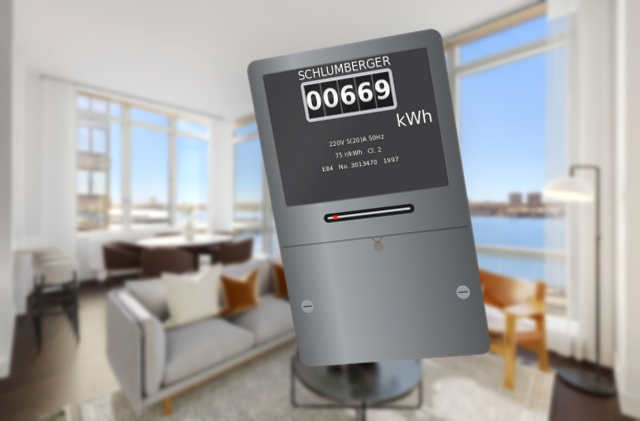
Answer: 669 kWh
